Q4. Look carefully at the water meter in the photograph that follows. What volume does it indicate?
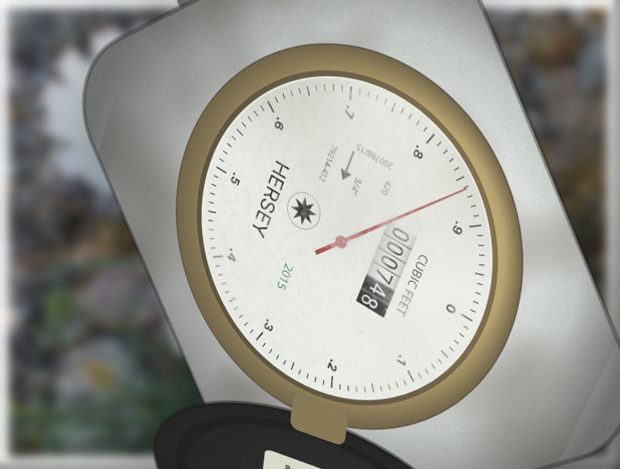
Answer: 747.86 ft³
